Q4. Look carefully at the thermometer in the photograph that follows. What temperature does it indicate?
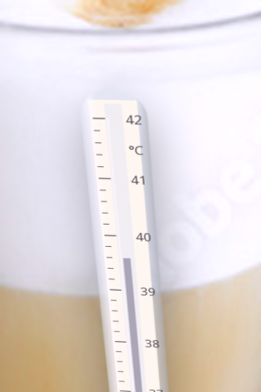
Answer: 39.6 °C
